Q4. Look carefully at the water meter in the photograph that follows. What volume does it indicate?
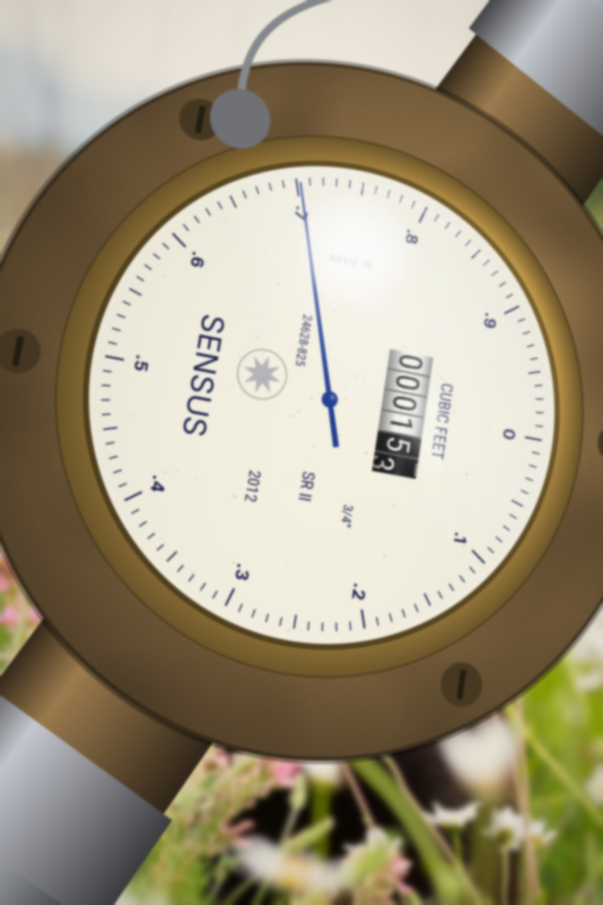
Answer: 152.70 ft³
